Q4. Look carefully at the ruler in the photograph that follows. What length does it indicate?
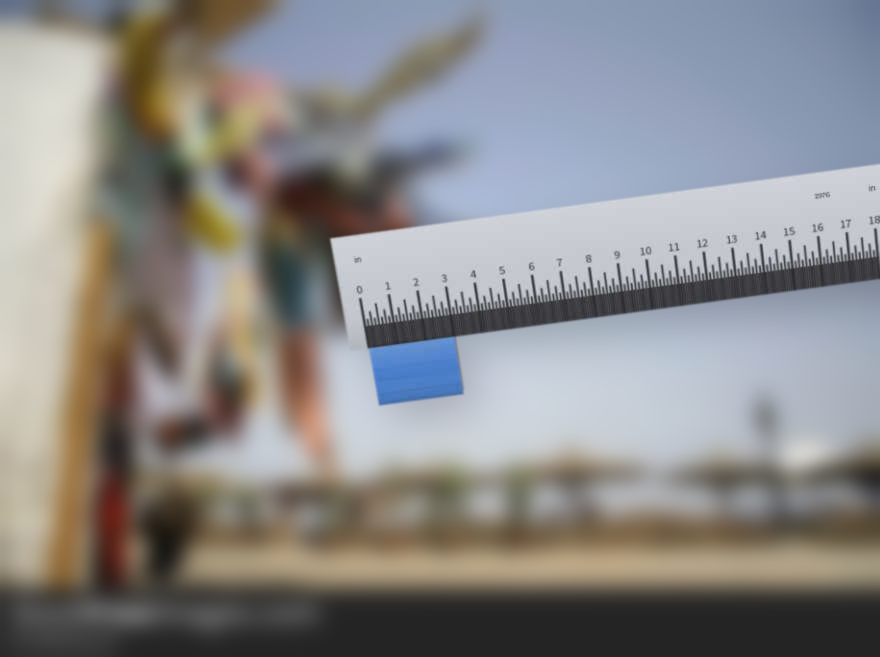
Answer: 3 in
